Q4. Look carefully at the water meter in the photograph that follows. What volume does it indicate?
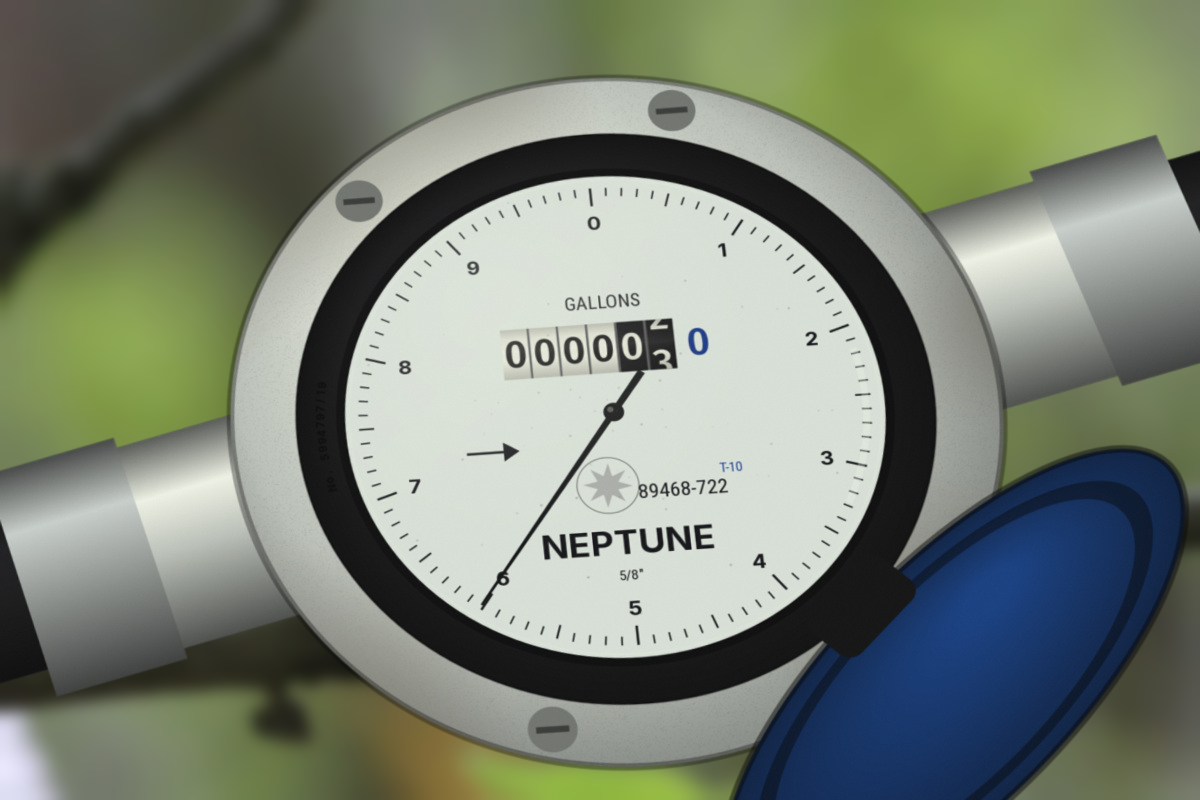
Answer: 26.0 gal
